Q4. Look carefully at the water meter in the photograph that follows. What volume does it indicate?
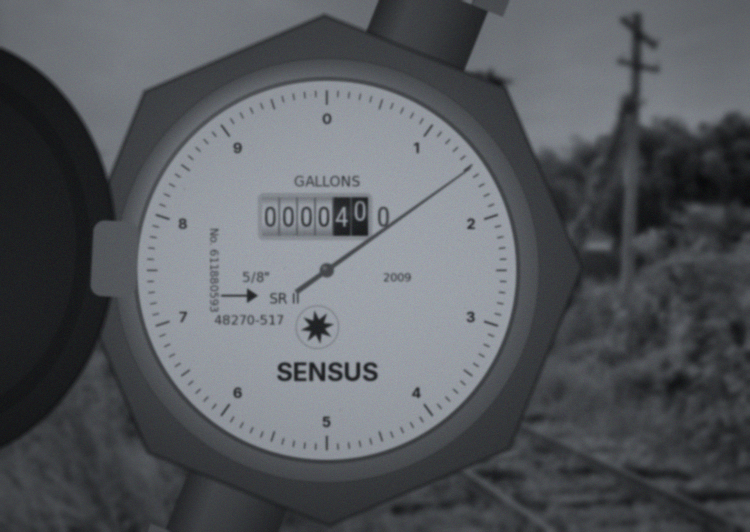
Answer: 401.5 gal
